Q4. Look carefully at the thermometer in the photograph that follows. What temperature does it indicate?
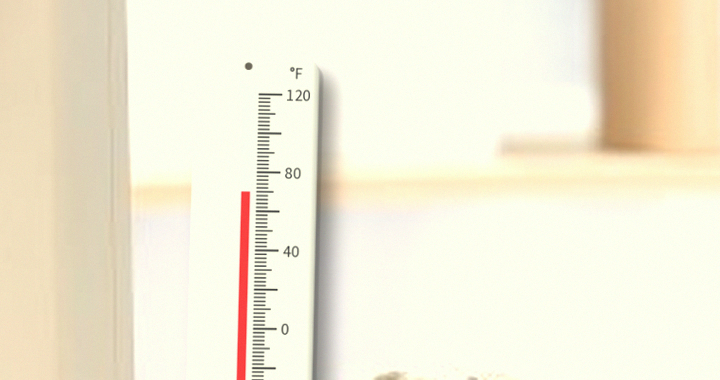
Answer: 70 °F
